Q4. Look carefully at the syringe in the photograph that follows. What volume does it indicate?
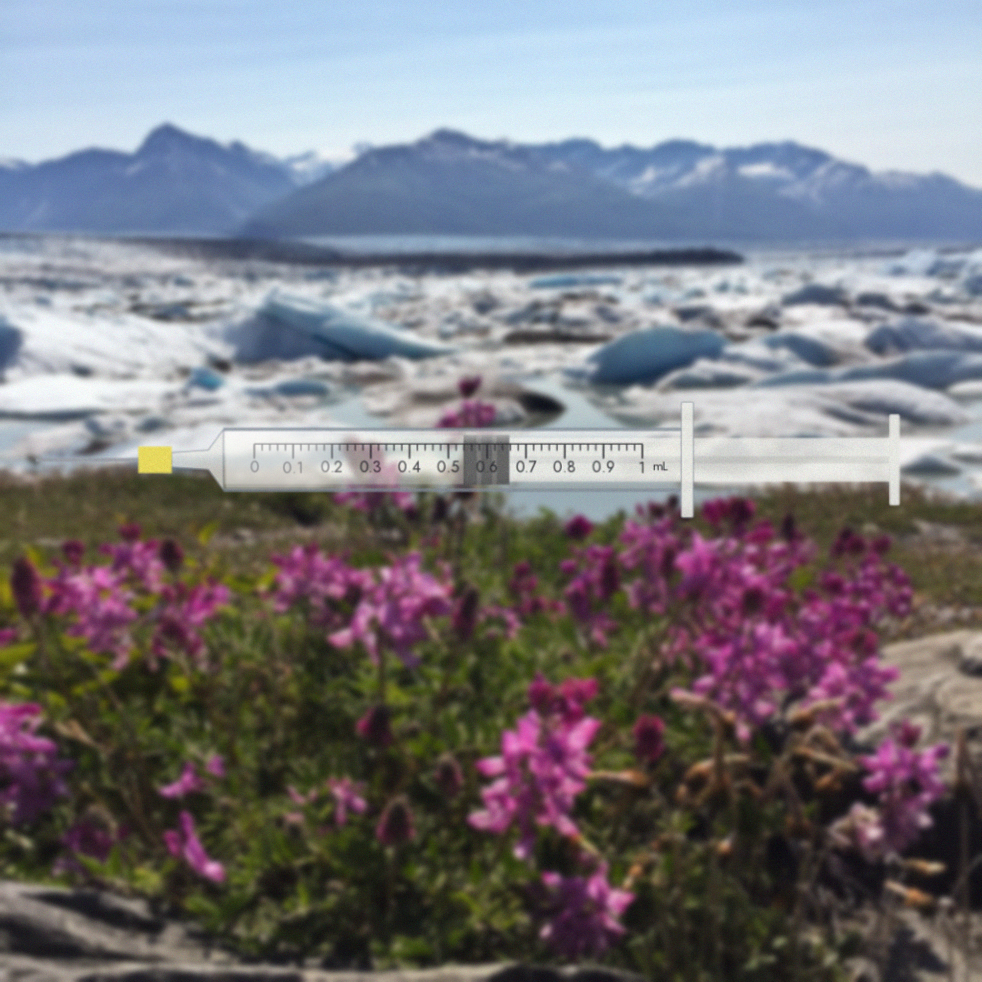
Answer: 0.54 mL
